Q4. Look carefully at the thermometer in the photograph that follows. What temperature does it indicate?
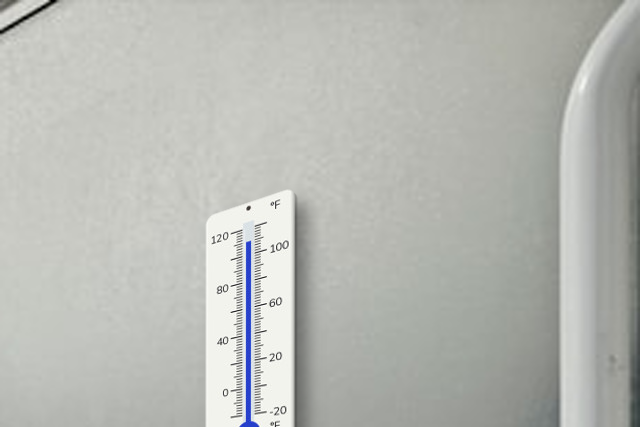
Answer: 110 °F
